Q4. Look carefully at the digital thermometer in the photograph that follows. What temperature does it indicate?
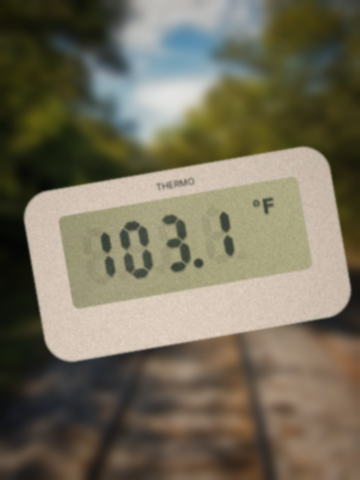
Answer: 103.1 °F
